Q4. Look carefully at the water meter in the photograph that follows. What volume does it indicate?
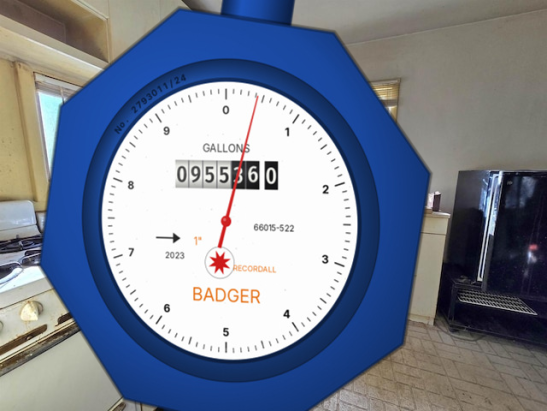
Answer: 955360.4 gal
